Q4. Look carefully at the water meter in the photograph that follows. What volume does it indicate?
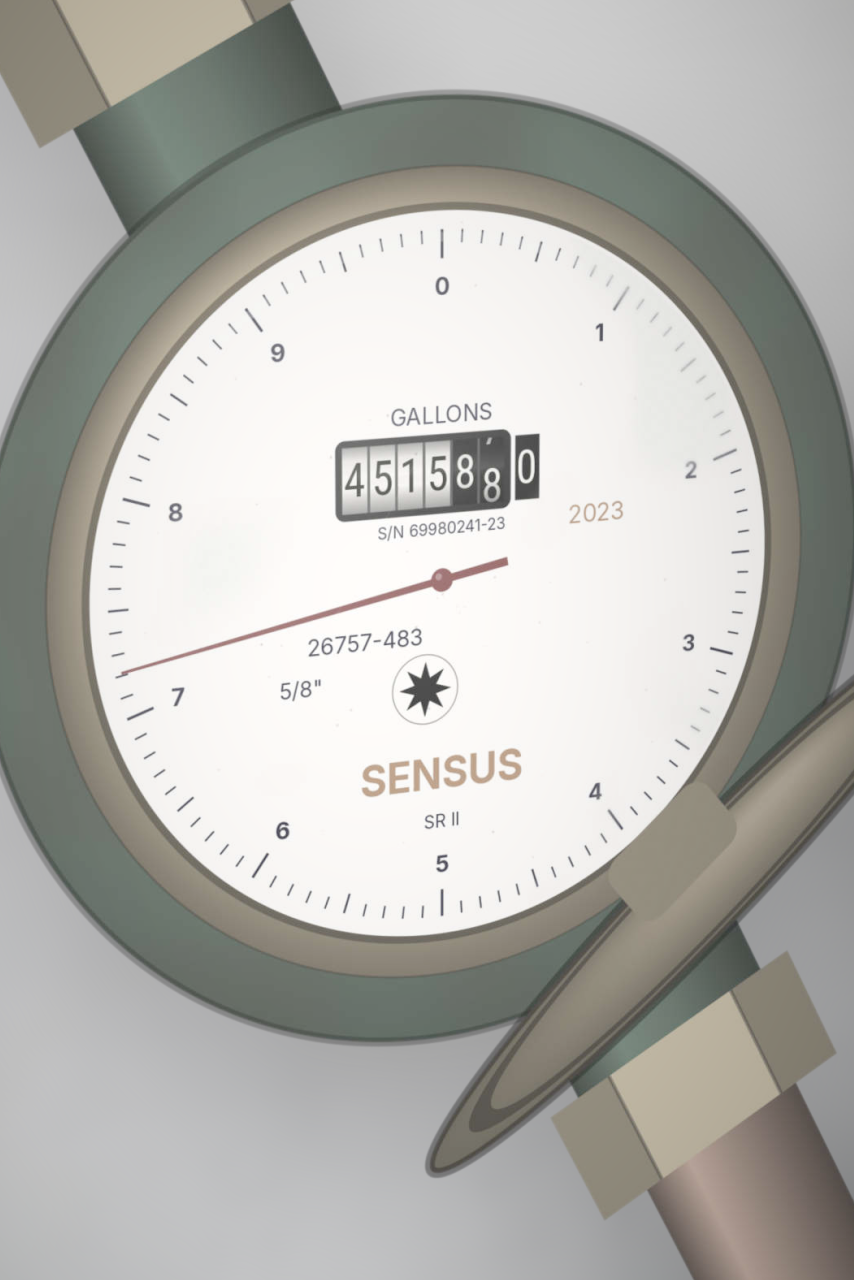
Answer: 4515877.2 gal
